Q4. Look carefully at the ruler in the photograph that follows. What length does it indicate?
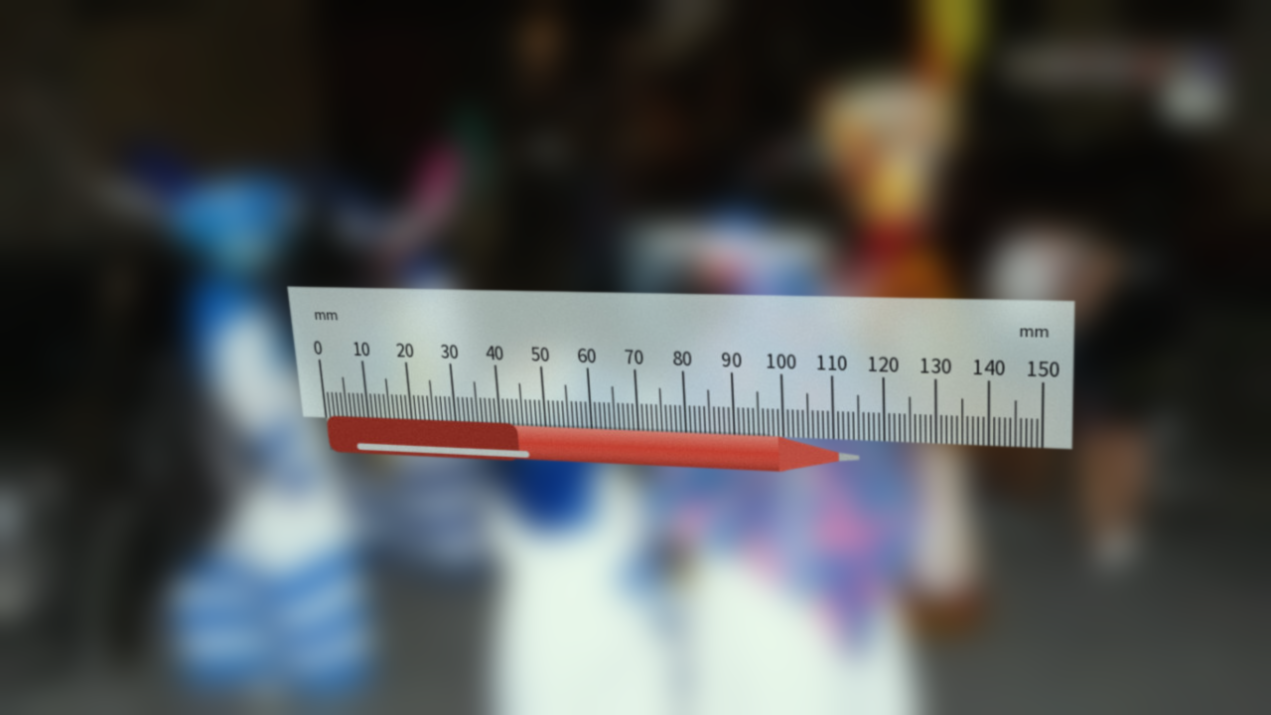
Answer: 115 mm
